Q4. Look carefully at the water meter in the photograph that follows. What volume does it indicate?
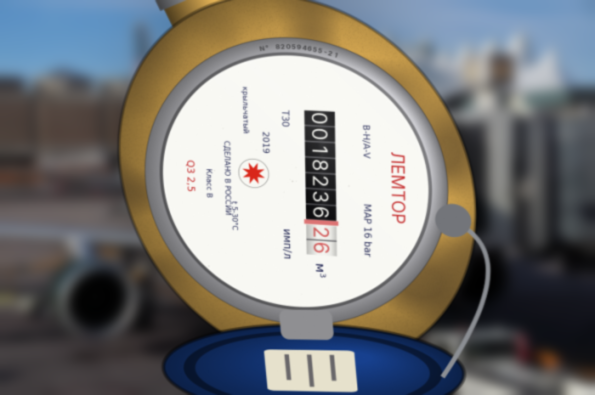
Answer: 18236.26 m³
